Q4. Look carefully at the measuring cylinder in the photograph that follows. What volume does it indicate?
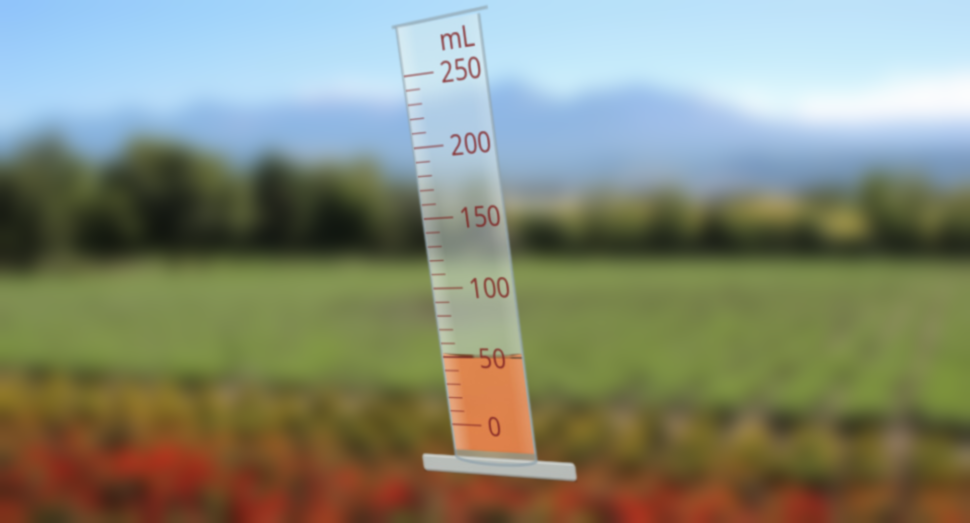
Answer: 50 mL
